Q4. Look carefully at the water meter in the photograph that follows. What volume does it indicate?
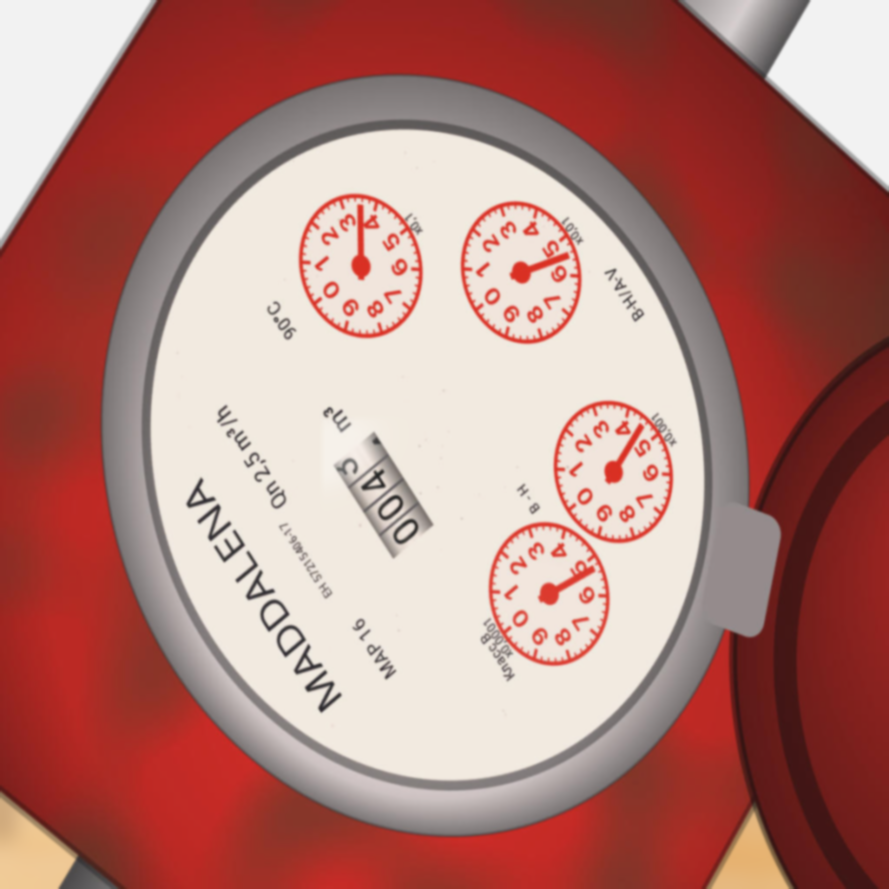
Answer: 43.3545 m³
